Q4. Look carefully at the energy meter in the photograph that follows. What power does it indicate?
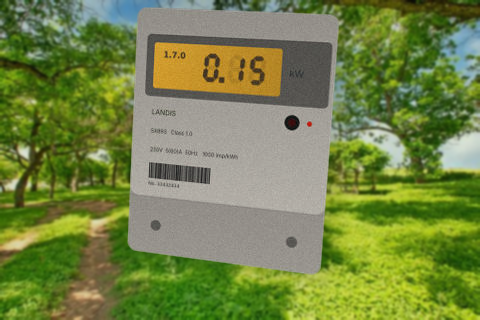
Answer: 0.15 kW
